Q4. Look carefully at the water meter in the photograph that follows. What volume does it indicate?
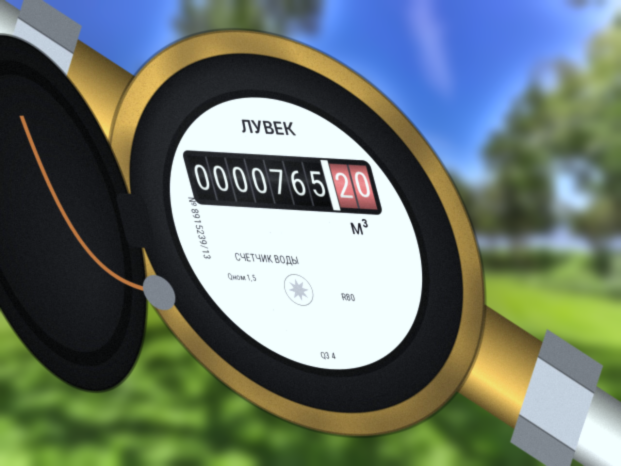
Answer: 765.20 m³
